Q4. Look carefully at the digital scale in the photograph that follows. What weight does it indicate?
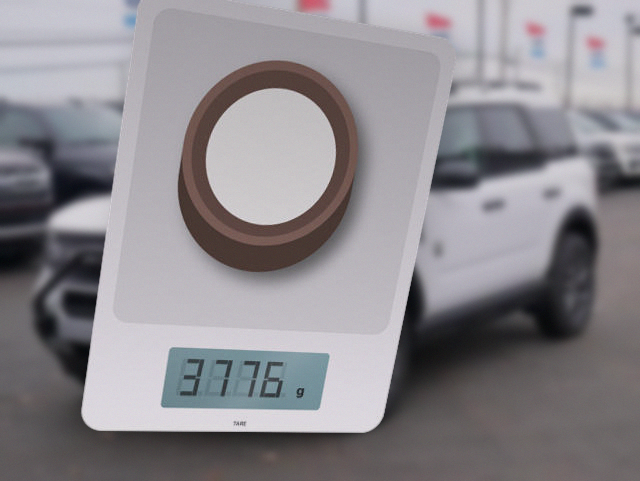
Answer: 3776 g
